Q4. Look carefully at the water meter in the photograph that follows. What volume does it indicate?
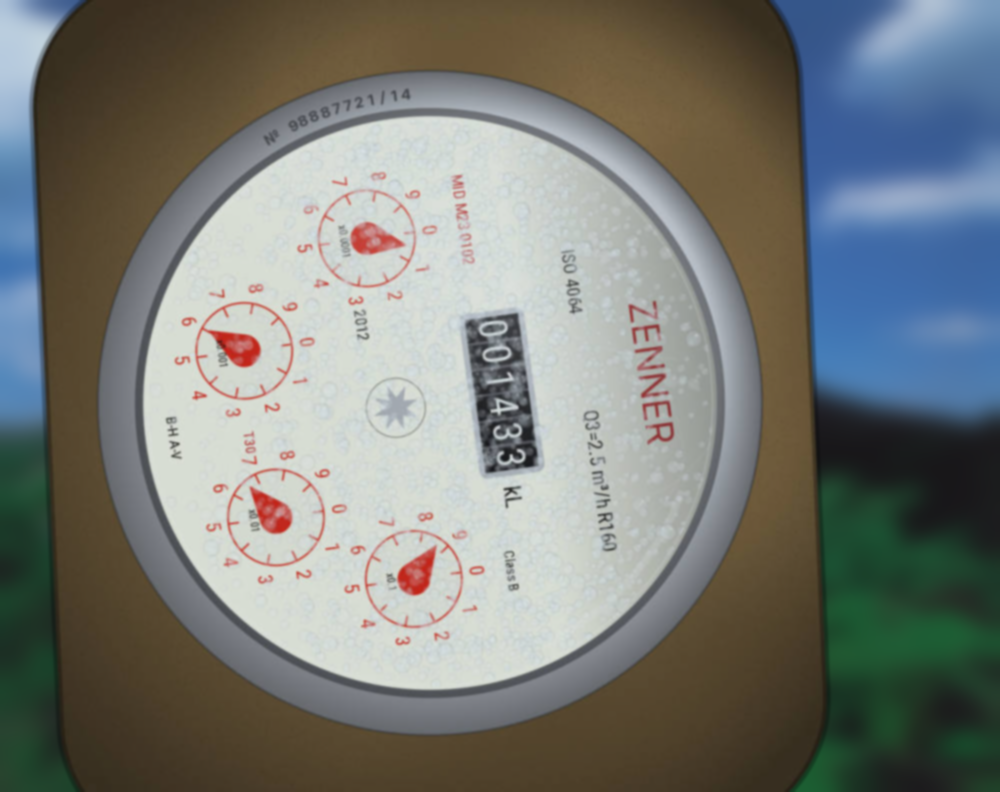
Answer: 1433.8660 kL
